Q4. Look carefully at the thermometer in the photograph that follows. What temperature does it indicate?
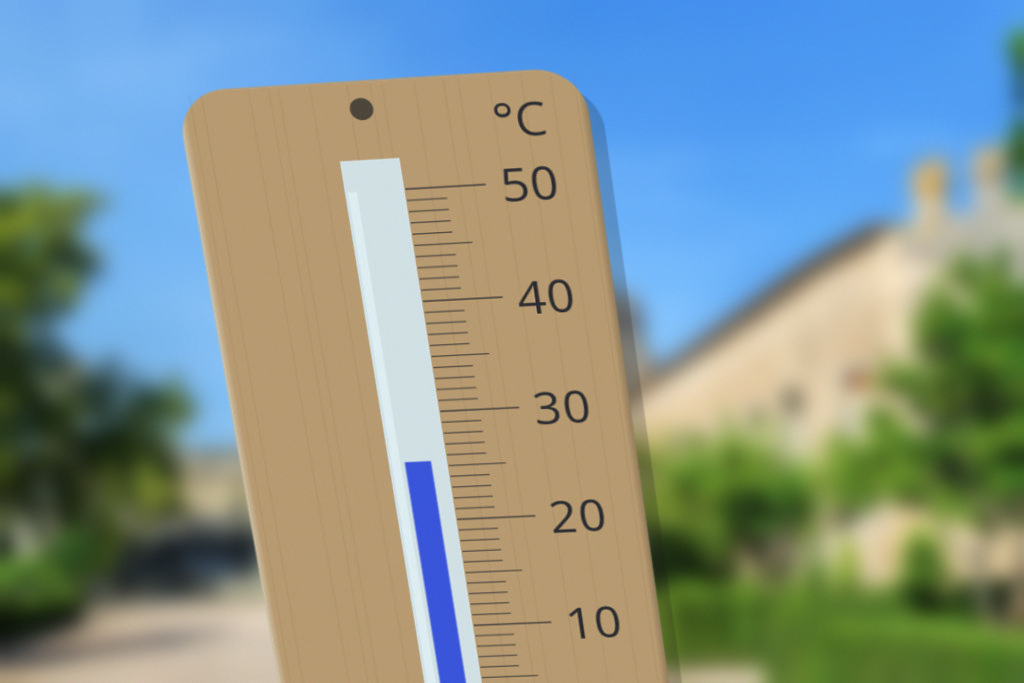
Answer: 25.5 °C
